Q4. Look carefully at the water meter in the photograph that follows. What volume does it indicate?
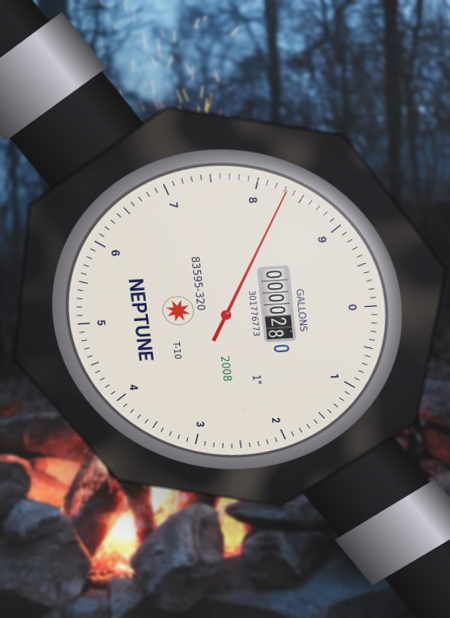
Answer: 278.3 gal
